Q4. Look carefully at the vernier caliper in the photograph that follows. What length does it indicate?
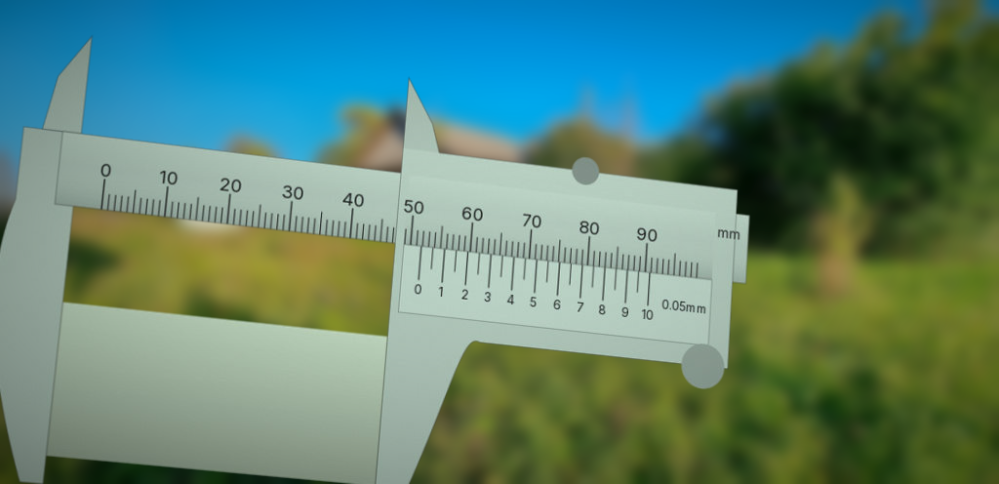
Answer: 51.8 mm
